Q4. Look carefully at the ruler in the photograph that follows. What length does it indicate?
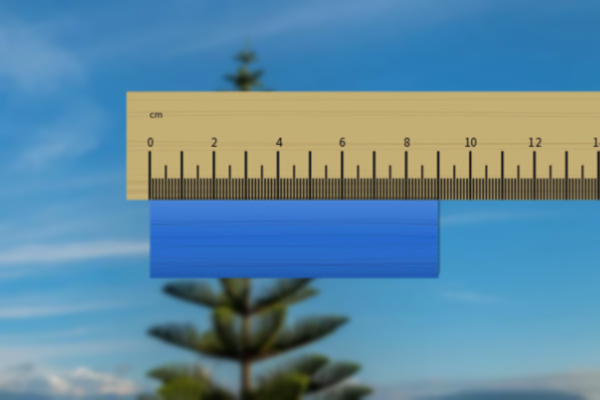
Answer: 9 cm
